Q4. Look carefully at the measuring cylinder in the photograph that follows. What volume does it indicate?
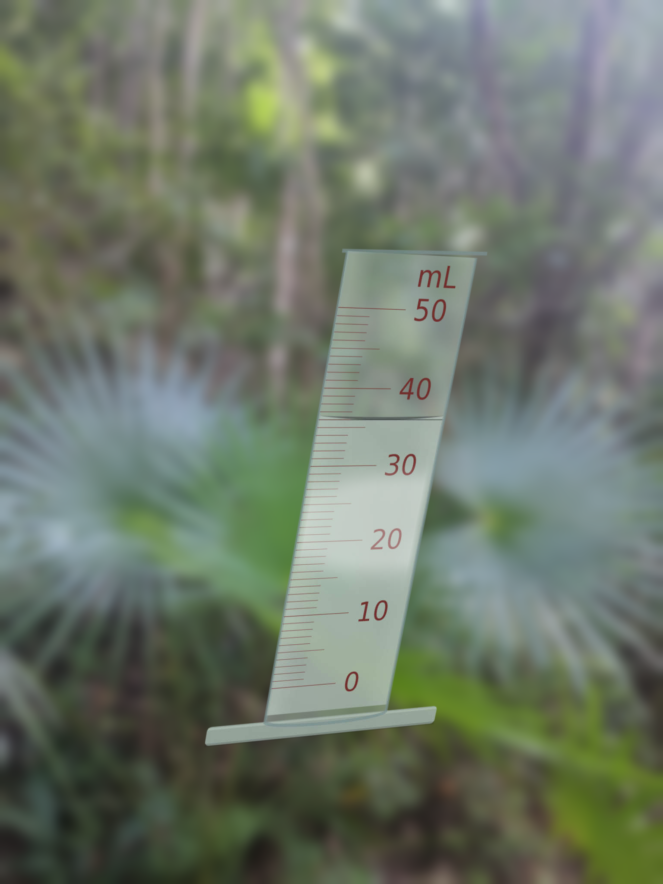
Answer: 36 mL
